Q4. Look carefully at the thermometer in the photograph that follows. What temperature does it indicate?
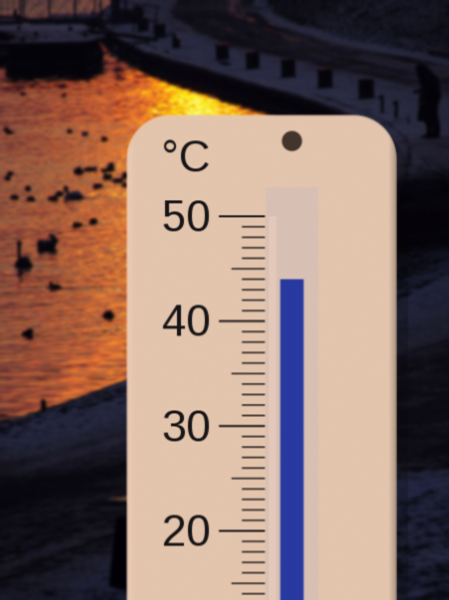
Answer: 44 °C
